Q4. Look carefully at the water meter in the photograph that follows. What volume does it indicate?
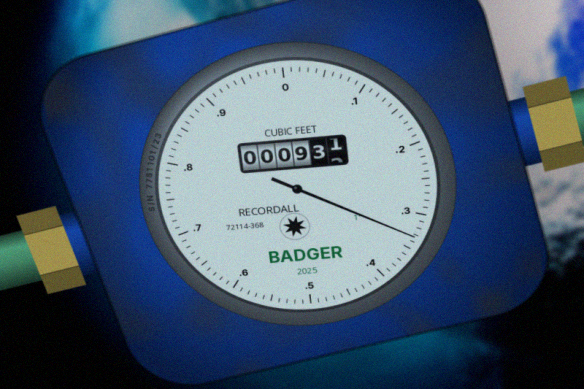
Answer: 931.33 ft³
